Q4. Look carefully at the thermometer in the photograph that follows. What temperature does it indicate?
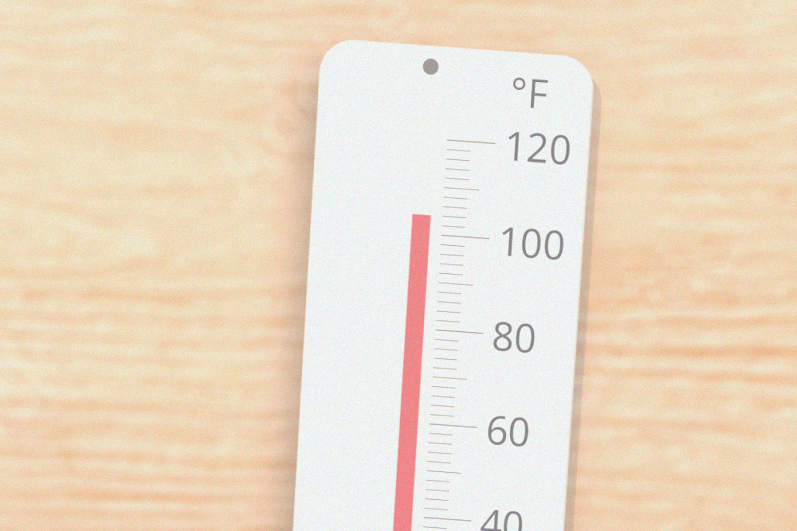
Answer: 104 °F
